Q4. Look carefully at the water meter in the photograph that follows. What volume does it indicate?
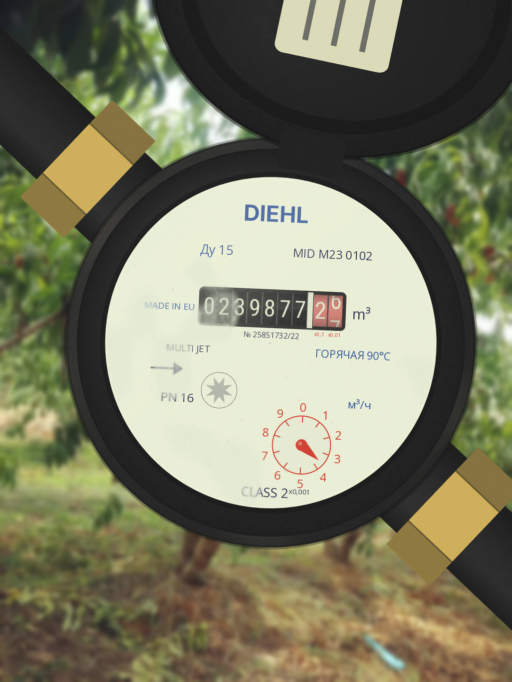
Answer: 239877.263 m³
